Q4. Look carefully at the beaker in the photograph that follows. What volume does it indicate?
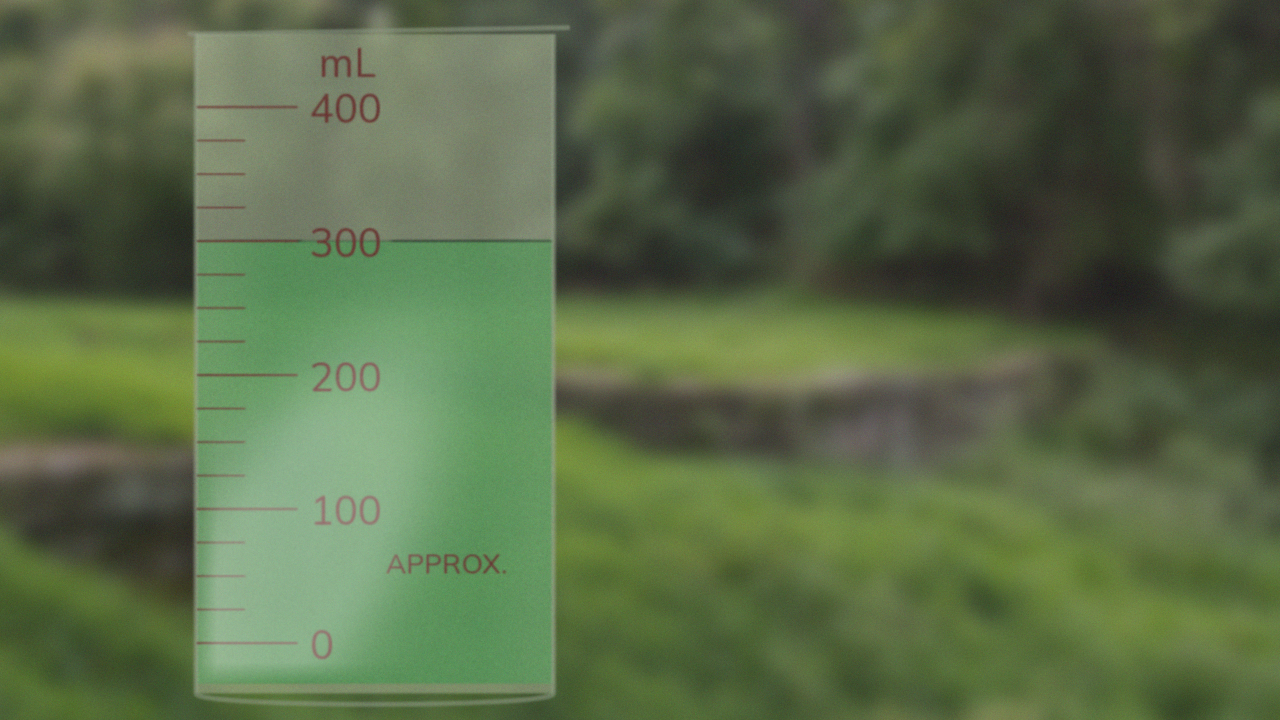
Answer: 300 mL
